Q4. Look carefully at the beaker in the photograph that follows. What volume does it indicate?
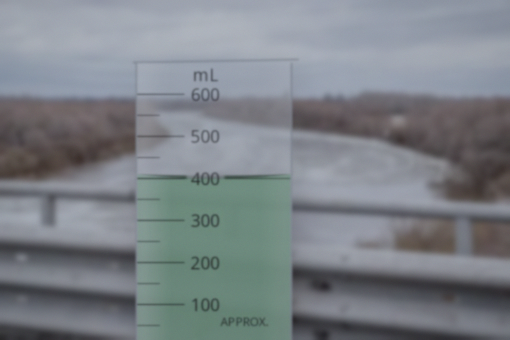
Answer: 400 mL
